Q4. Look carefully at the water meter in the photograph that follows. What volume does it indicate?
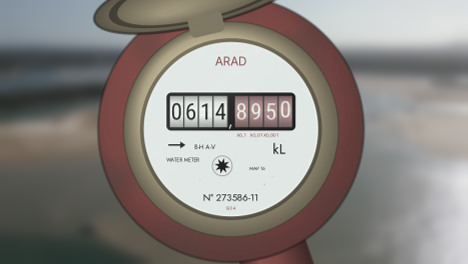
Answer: 614.8950 kL
